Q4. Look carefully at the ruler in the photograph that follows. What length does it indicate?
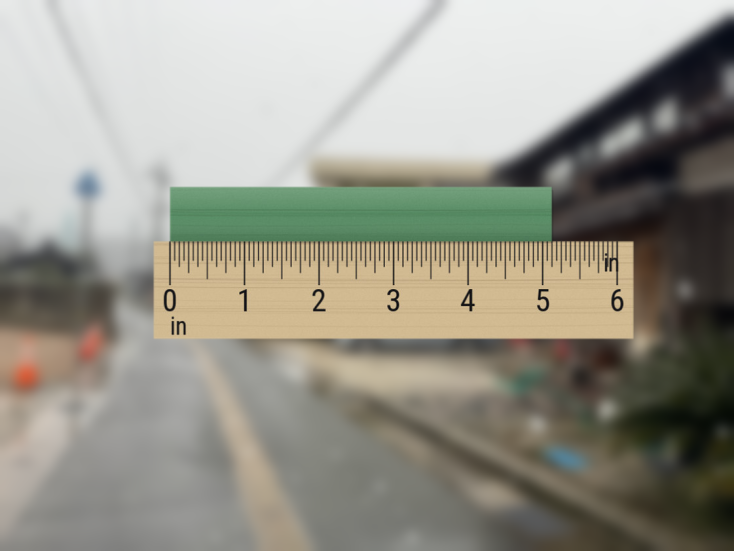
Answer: 5.125 in
